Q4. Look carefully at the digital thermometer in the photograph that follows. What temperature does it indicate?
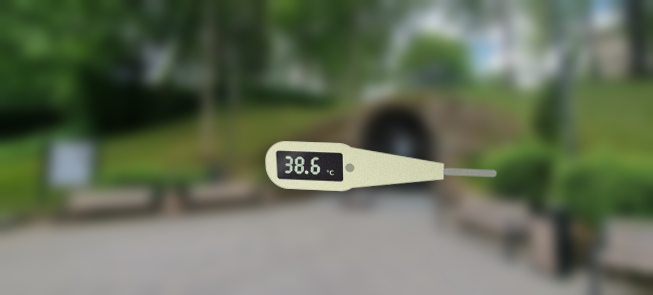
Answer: 38.6 °C
